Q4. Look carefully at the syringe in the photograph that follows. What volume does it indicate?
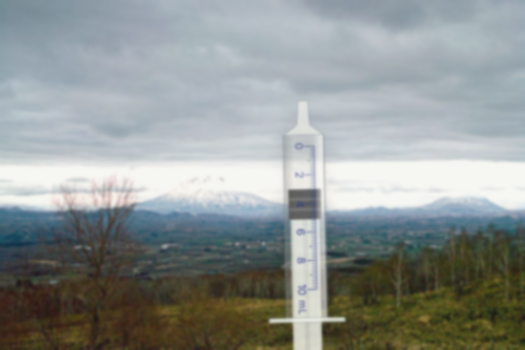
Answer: 3 mL
